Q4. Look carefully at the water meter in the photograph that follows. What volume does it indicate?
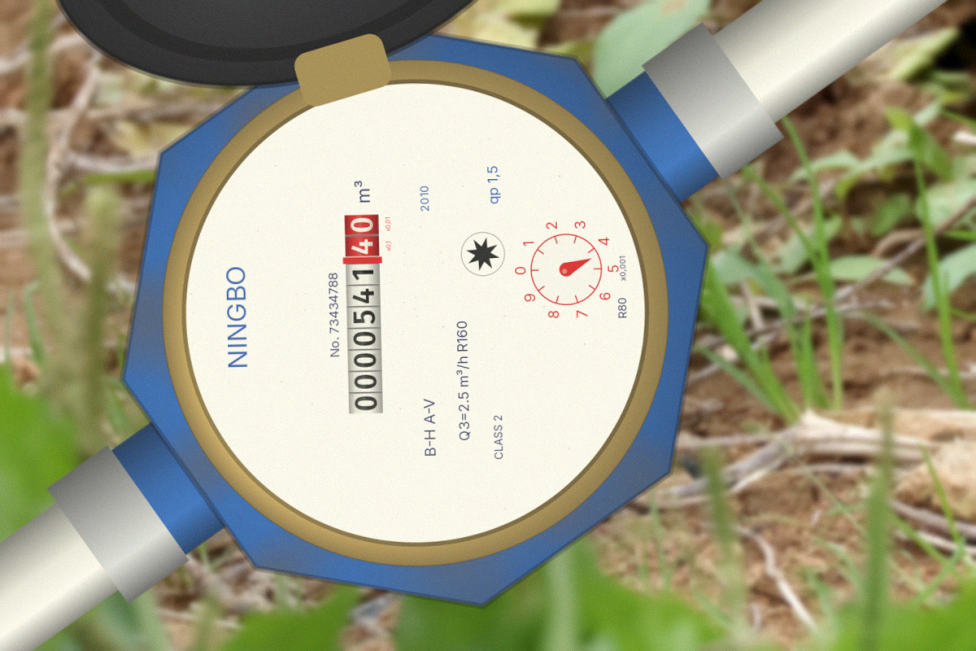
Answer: 541.404 m³
